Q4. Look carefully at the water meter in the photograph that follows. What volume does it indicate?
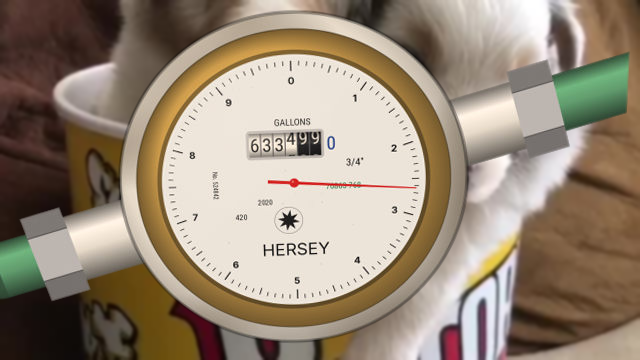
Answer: 6334992.6 gal
